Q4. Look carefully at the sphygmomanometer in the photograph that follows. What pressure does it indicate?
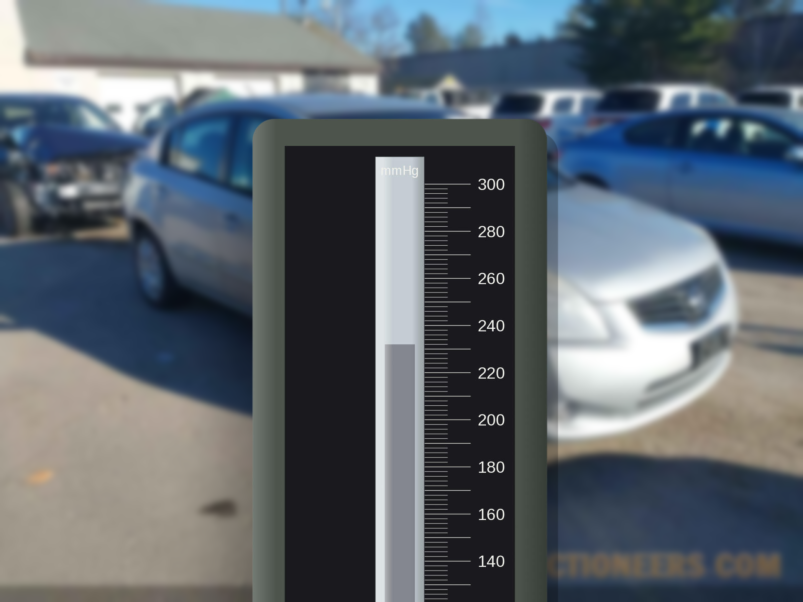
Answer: 232 mmHg
